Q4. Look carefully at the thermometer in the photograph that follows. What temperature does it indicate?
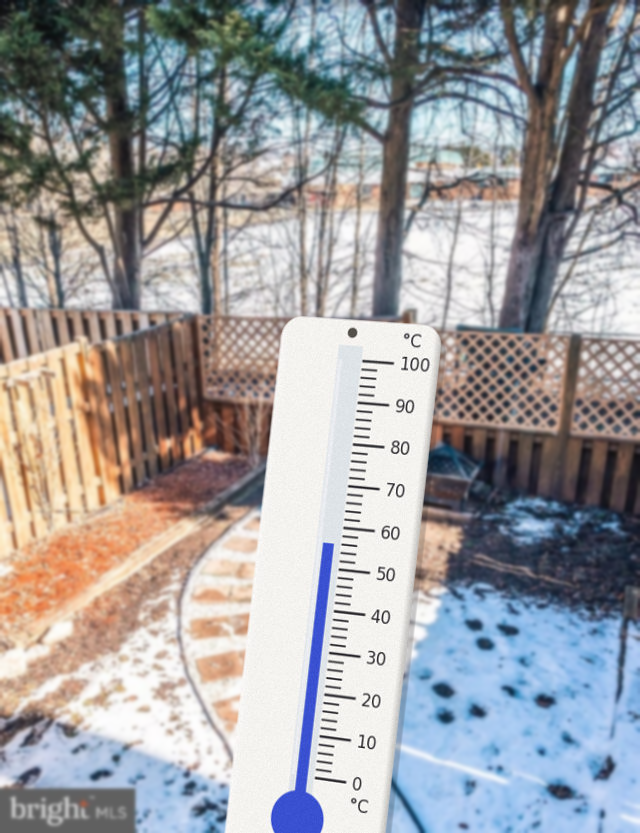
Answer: 56 °C
